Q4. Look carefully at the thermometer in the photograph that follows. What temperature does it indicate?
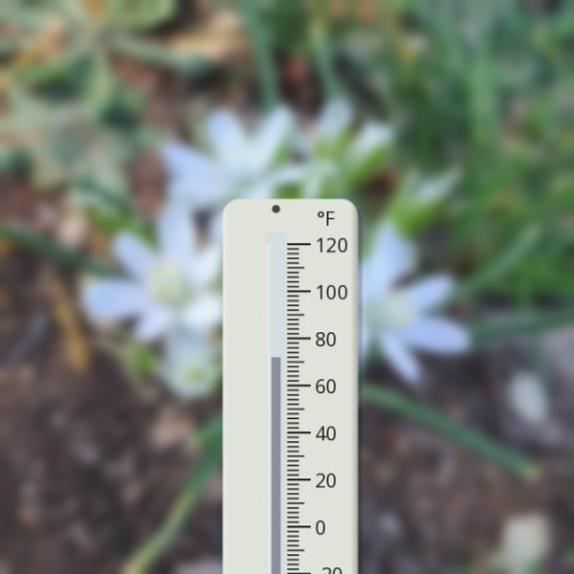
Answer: 72 °F
